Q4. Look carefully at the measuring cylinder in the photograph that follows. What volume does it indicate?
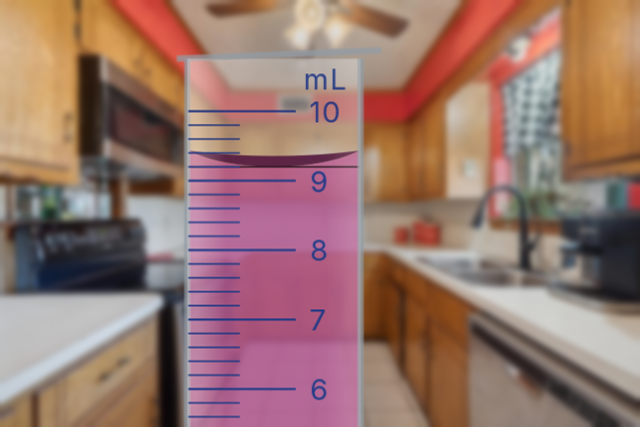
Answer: 9.2 mL
